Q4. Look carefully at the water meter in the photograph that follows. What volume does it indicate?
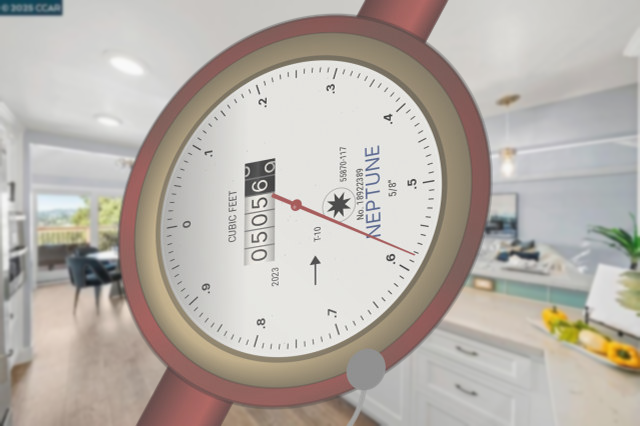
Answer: 50568.58 ft³
